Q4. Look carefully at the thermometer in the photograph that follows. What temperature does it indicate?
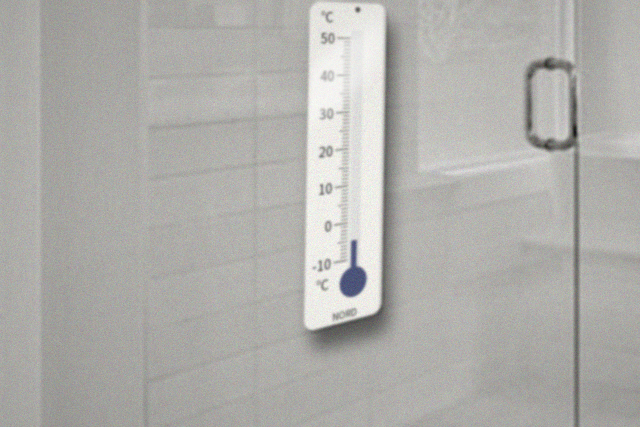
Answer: -5 °C
